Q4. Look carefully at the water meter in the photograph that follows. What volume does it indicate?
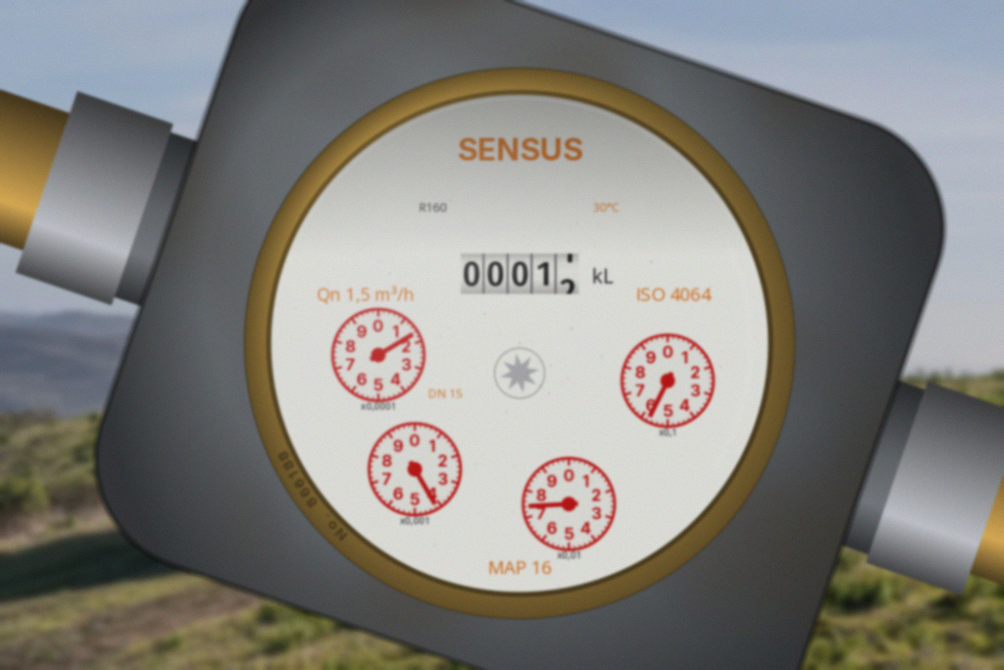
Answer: 11.5741 kL
